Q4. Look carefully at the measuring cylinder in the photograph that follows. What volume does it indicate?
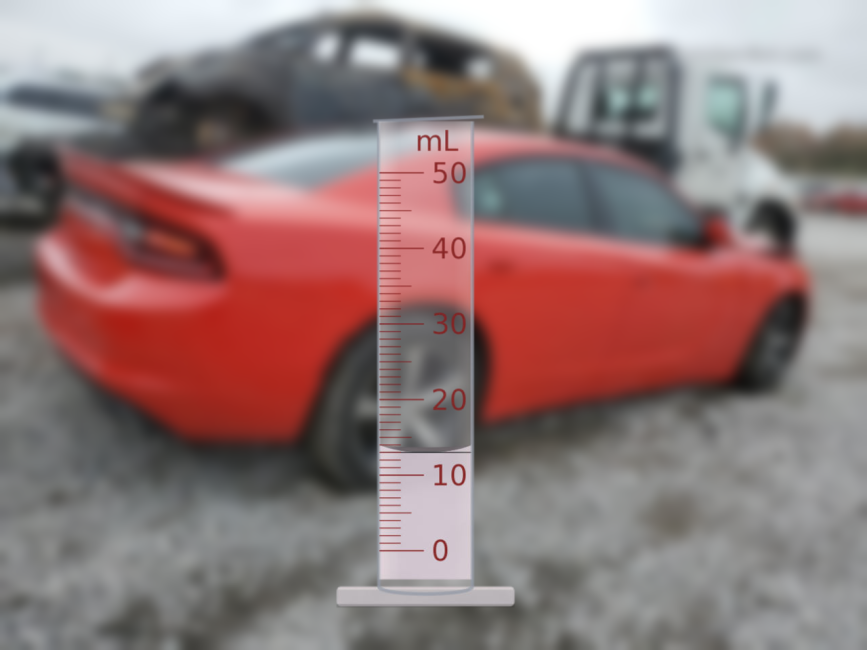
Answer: 13 mL
